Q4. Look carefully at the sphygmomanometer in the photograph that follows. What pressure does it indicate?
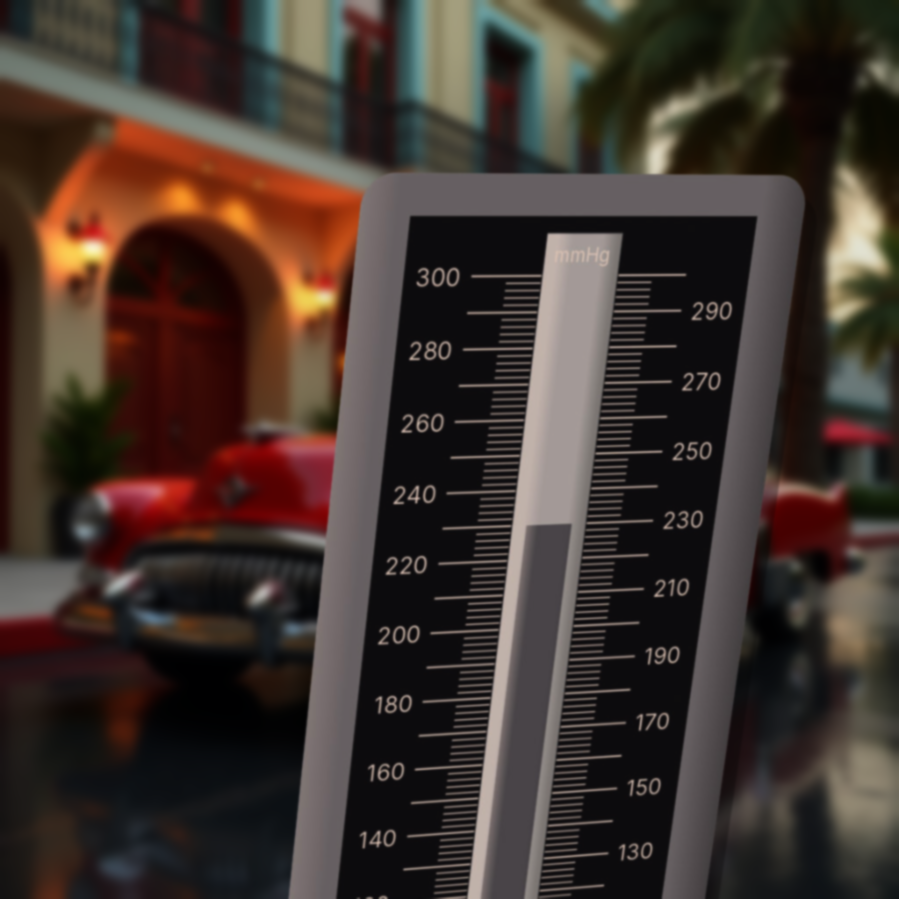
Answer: 230 mmHg
